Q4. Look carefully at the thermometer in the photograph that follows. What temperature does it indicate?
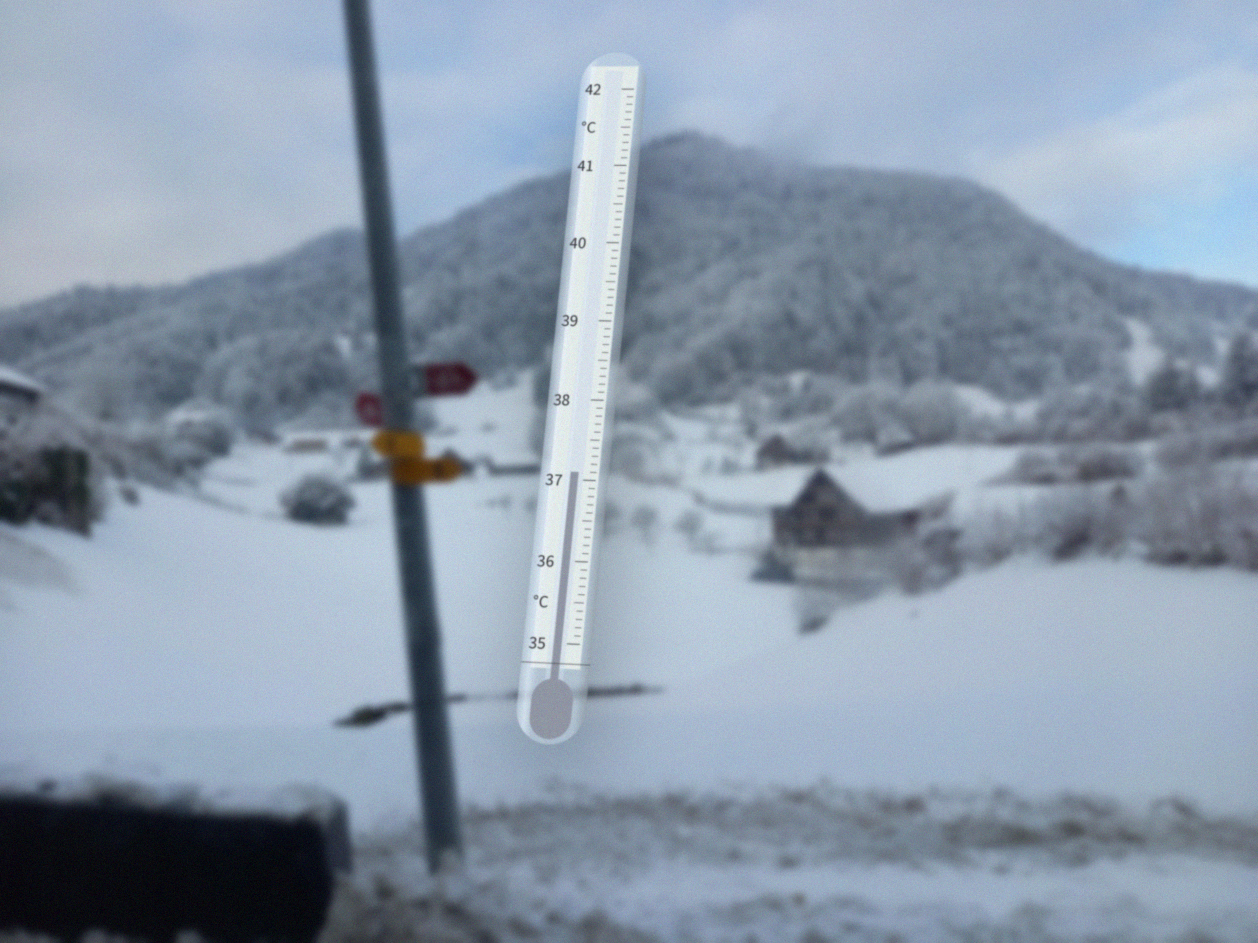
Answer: 37.1 °C
